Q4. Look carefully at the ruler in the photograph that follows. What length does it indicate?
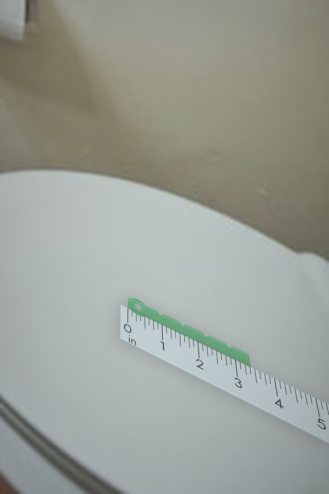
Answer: 3.375 in
